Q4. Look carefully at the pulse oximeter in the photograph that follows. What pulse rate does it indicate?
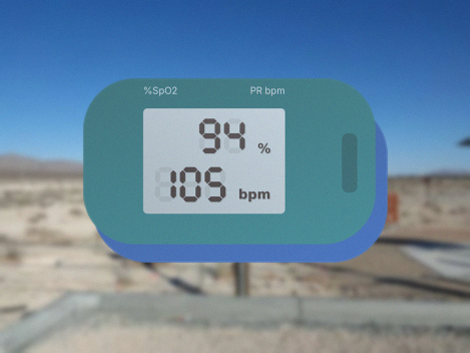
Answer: 105 bpm
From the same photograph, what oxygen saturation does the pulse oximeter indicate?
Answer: 94 %
